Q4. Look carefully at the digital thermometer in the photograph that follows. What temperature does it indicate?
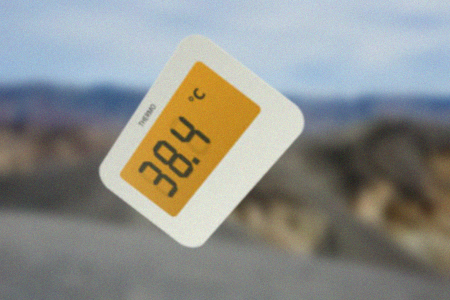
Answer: 38.4 °C
